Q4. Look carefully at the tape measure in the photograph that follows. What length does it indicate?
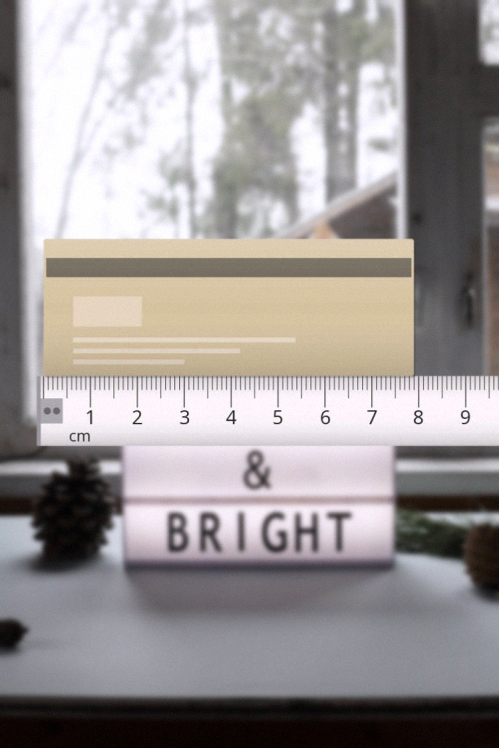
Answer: 7.9 cm
